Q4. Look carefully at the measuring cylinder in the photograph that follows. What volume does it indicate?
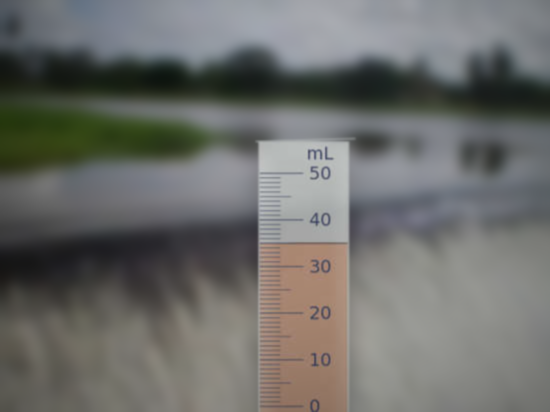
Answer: 35 mL
